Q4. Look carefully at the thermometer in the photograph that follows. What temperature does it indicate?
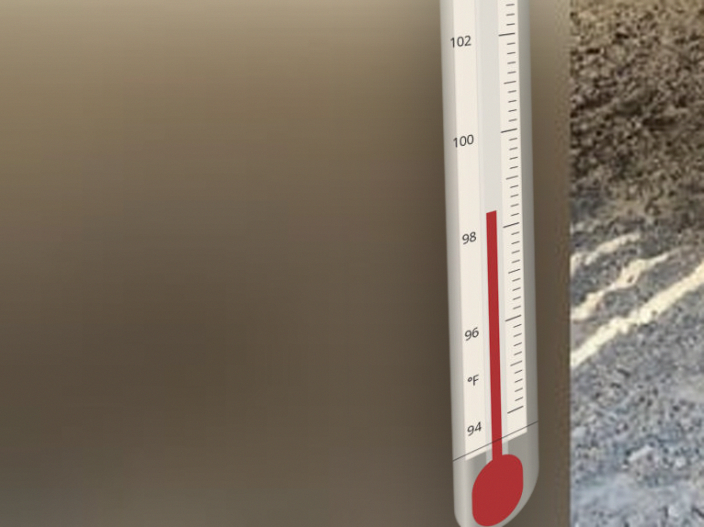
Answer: 98.4 °F
